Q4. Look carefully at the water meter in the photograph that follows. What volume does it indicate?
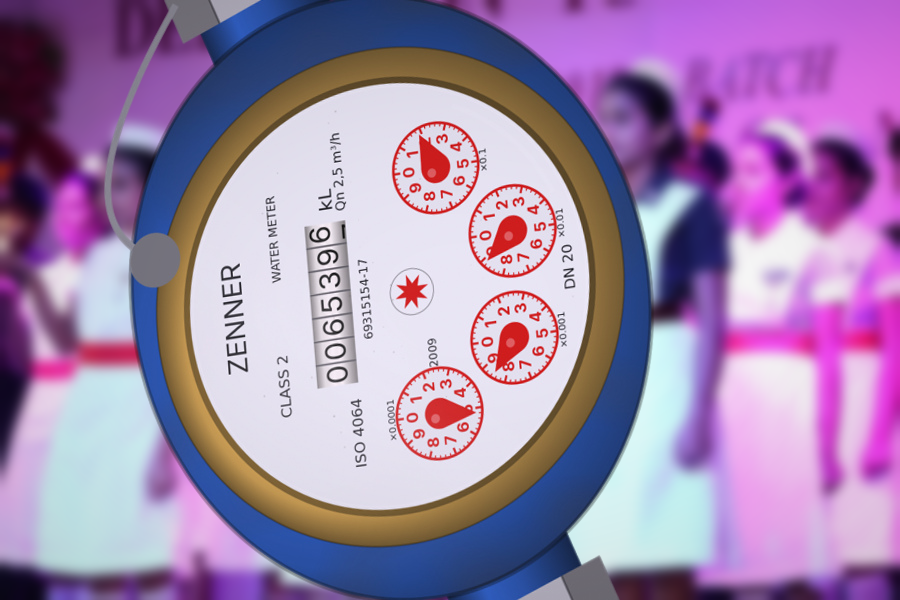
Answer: 65396.1885 kL
